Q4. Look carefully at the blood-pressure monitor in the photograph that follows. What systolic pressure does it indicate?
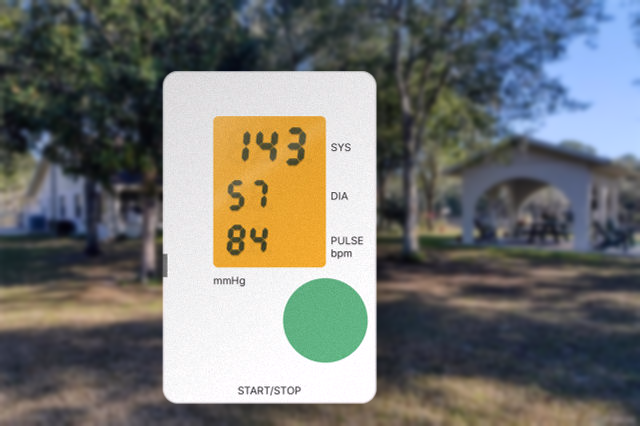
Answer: 143 mmHg
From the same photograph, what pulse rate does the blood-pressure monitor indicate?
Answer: 84 bpm
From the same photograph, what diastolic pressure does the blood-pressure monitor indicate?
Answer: 57 mmHg
